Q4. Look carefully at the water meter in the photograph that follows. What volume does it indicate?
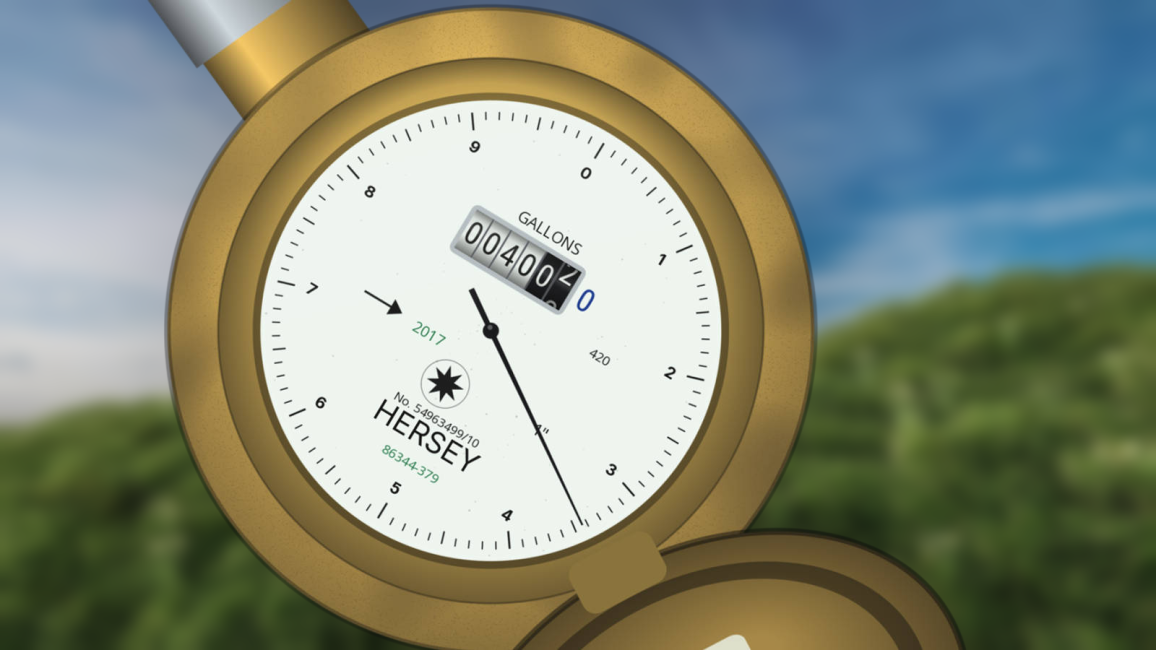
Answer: 40023.4 gal
